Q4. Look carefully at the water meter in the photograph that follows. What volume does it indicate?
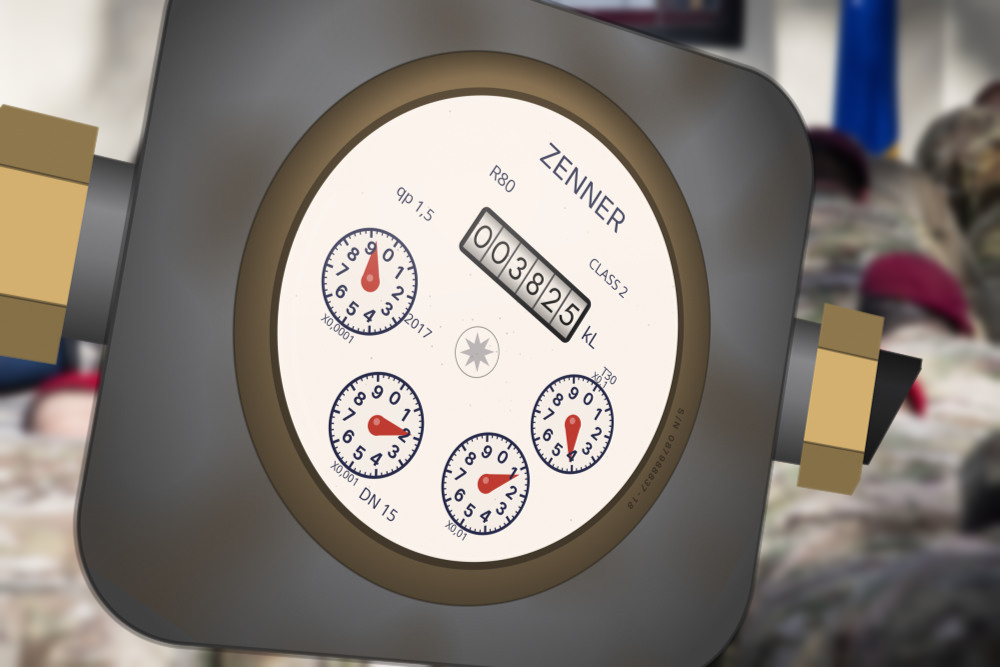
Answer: 3825.4119 kL
